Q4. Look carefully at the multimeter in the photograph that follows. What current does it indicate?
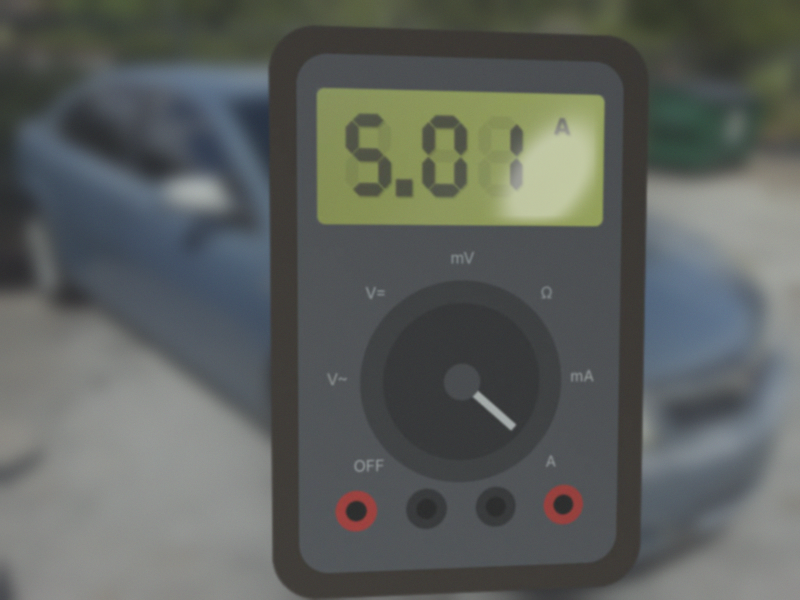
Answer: 5.01 A
